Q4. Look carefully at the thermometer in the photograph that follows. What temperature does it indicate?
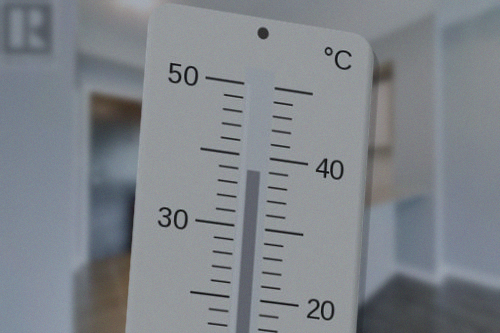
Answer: 38 °C
